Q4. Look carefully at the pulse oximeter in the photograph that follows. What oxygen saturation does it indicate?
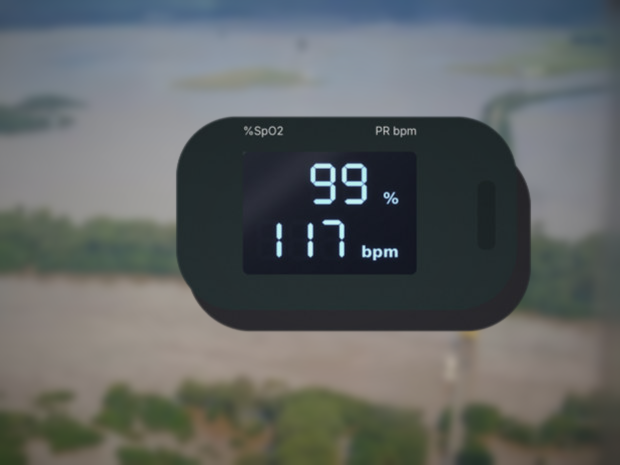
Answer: 99 %
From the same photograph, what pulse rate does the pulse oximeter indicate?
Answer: 117 bpm
